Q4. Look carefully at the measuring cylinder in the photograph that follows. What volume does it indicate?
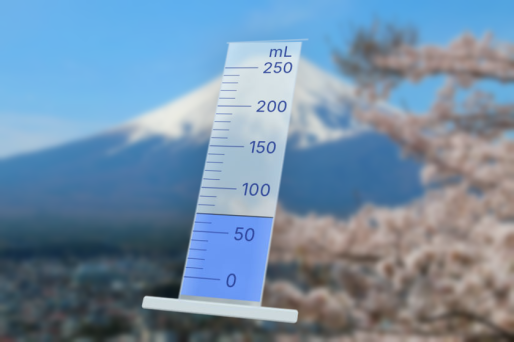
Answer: 70 mL
